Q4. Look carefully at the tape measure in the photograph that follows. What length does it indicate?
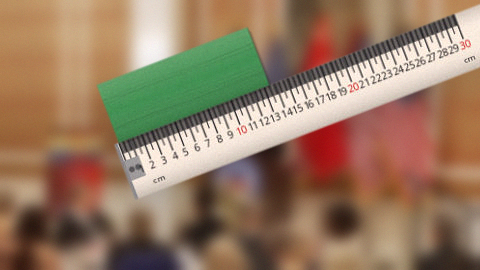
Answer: 13.5 cm
